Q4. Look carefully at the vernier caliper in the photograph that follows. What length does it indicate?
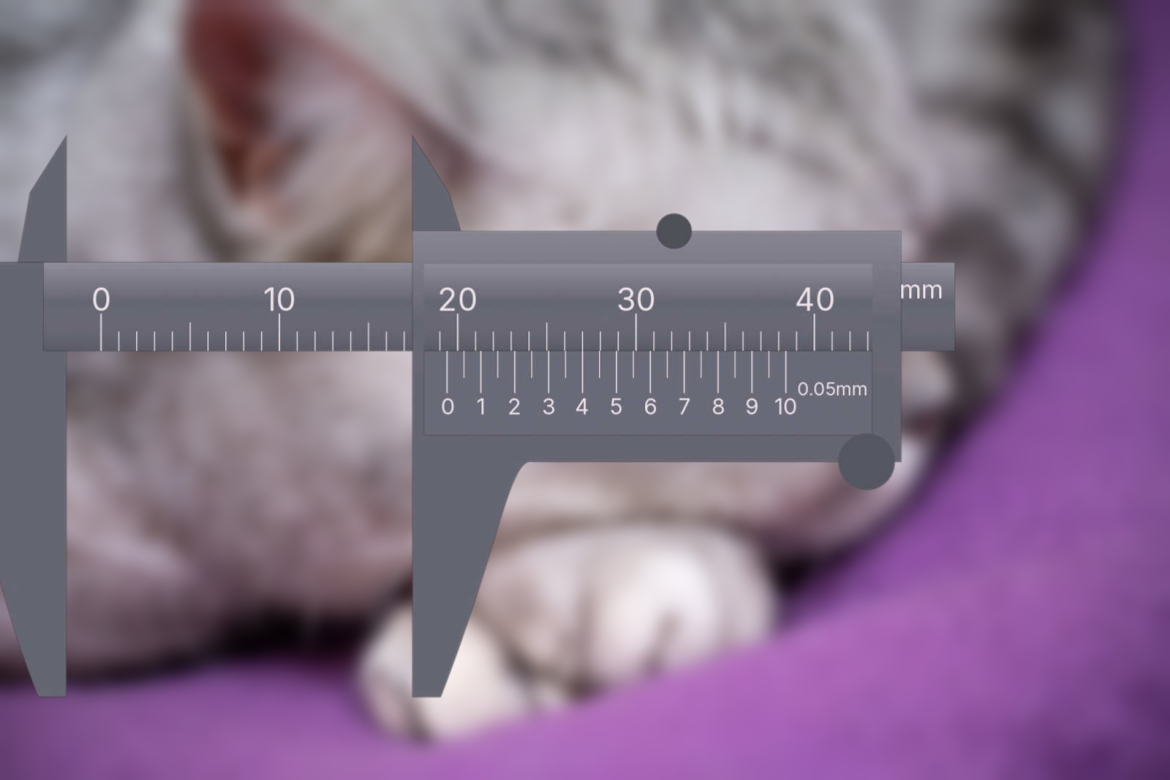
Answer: 19.4 mm
